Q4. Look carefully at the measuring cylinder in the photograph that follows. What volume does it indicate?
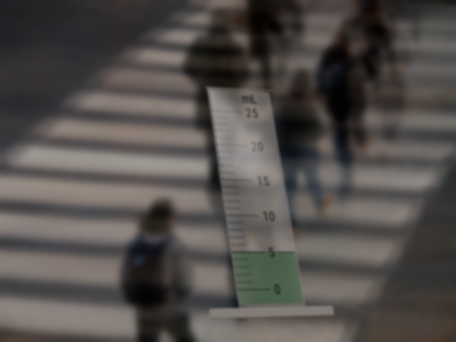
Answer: 5 mL
